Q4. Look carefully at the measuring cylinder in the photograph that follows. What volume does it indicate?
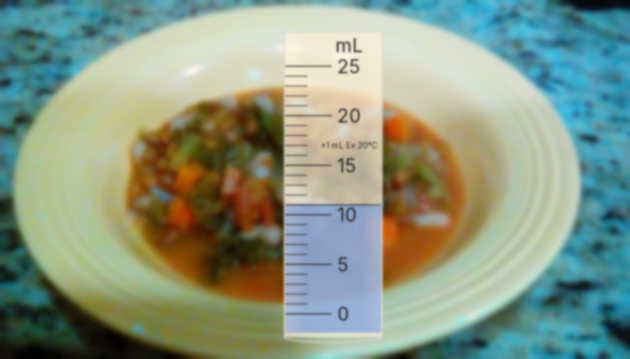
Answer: 11 mL
